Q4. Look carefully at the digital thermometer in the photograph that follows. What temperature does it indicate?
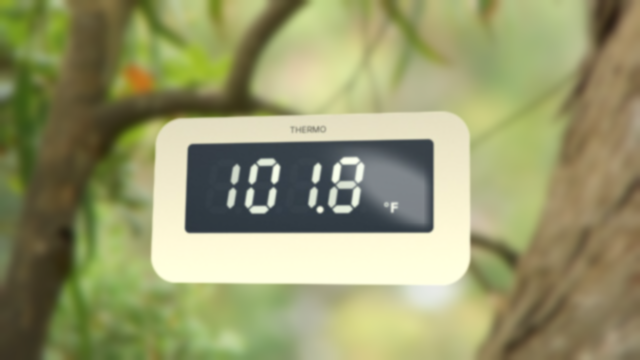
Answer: 101.8 °F
